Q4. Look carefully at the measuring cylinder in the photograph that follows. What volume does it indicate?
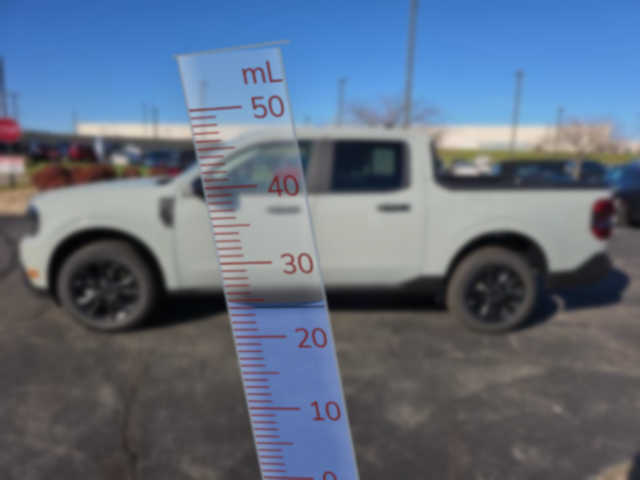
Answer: 24 mL
